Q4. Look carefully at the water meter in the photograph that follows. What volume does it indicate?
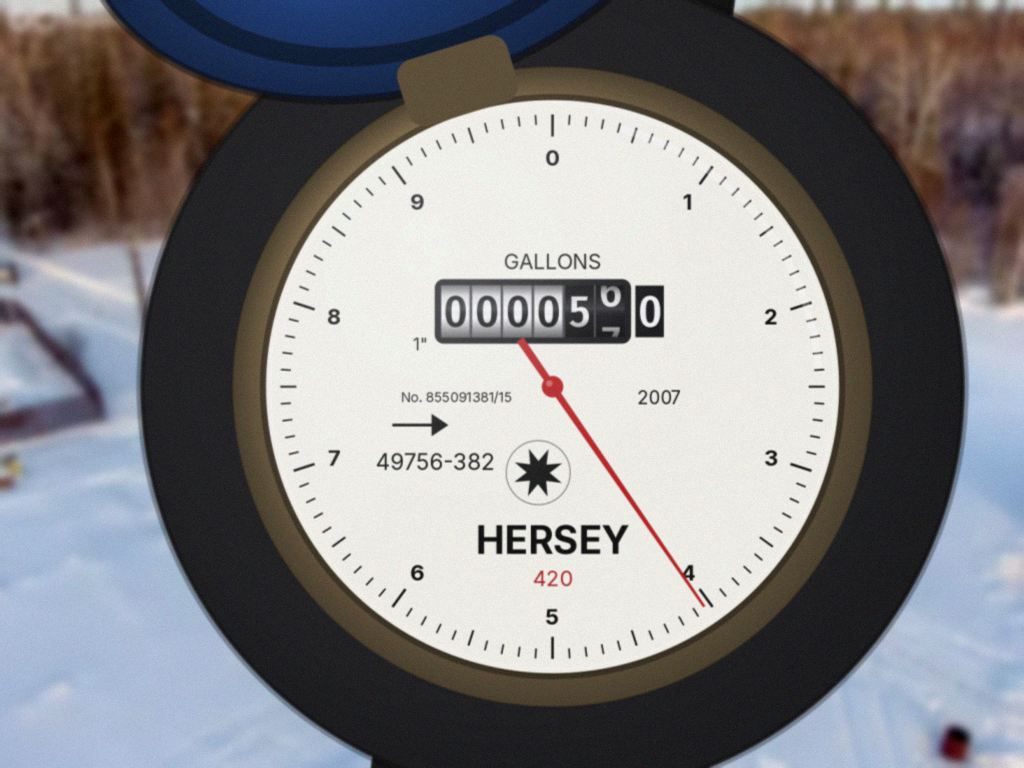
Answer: 564.0 gal
